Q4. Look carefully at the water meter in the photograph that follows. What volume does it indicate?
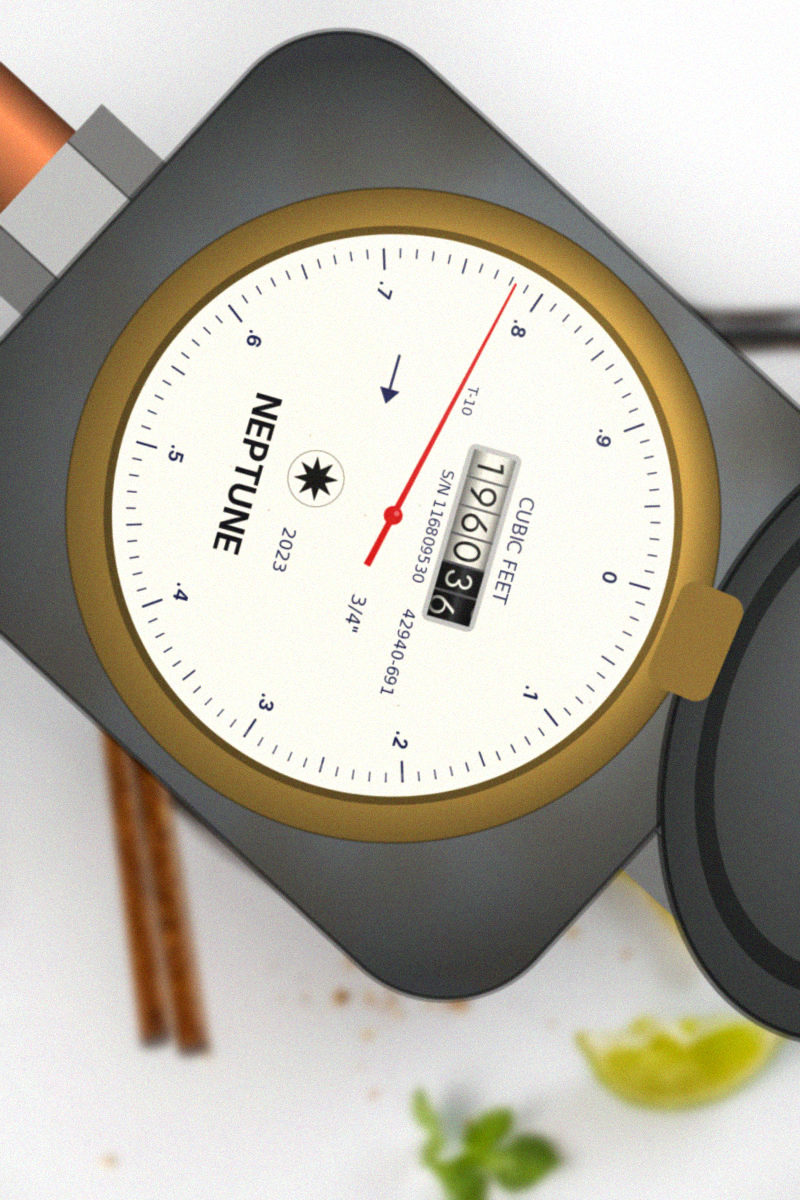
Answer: 196035.78 ft³
